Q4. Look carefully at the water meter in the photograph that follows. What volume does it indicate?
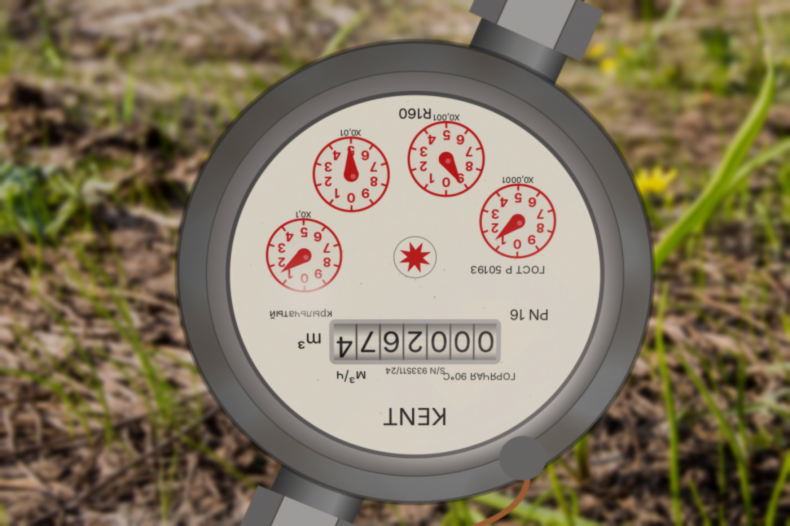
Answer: 2674.1491 m³
